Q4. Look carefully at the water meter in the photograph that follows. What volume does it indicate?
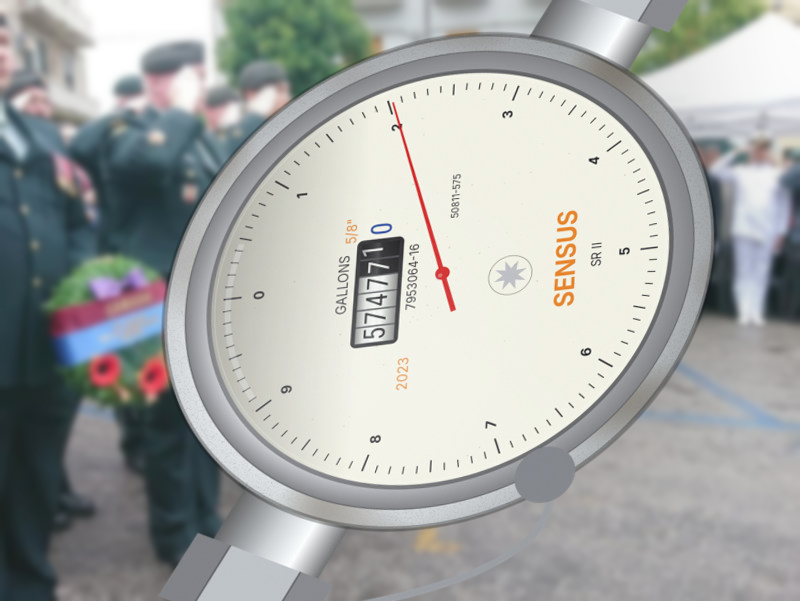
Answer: 5747712.0 gal
